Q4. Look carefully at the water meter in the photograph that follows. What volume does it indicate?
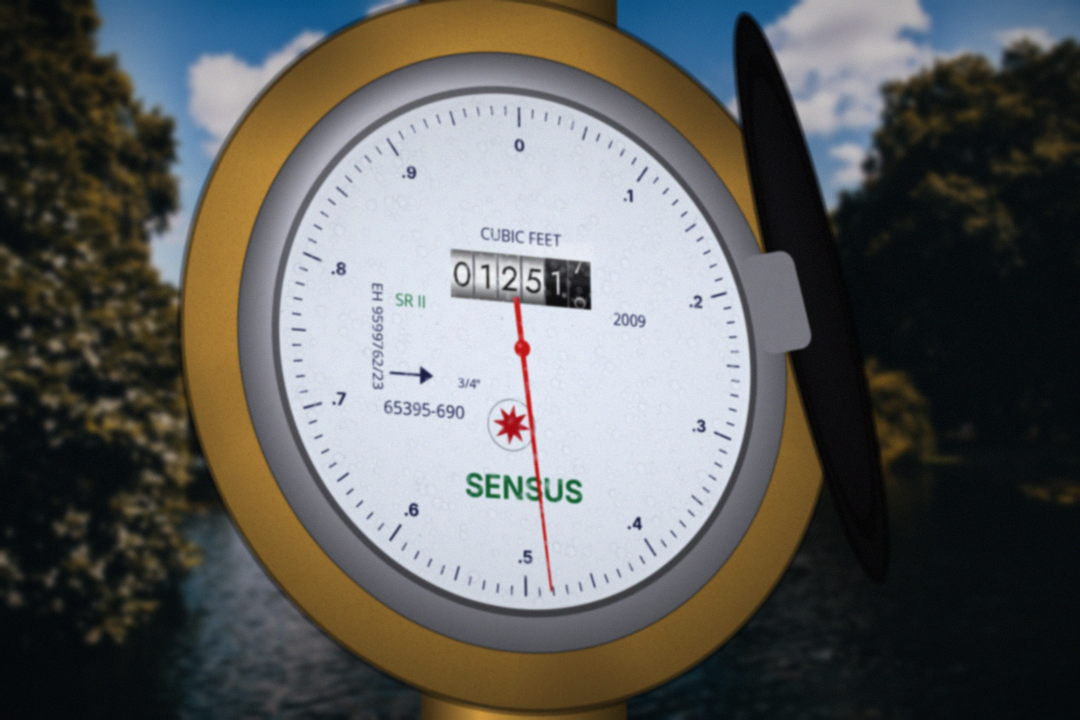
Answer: 12517.48 ft³
